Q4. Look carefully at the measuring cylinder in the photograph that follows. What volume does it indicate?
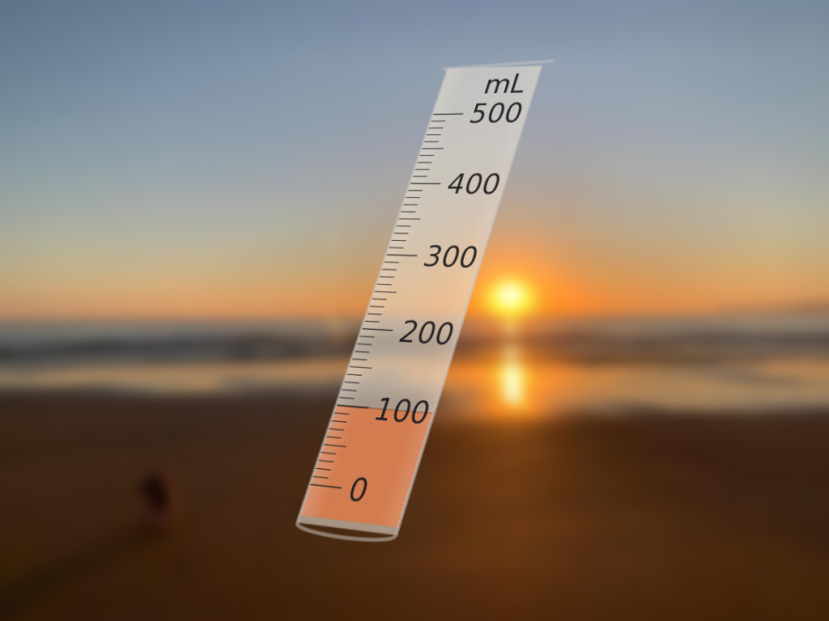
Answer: 100 mL
